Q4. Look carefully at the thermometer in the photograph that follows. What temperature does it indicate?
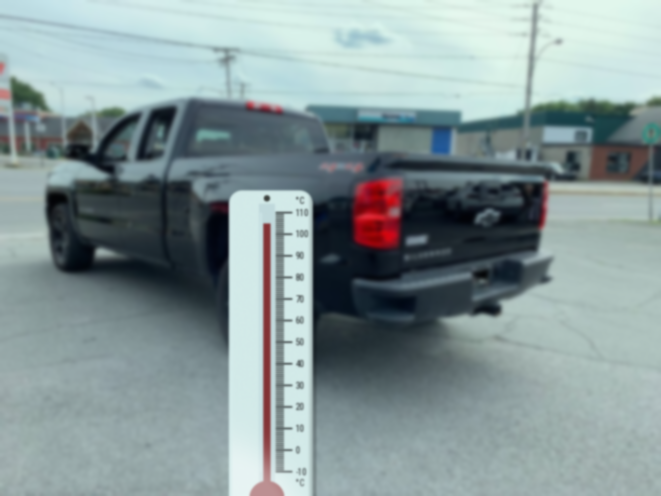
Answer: 105 °C
